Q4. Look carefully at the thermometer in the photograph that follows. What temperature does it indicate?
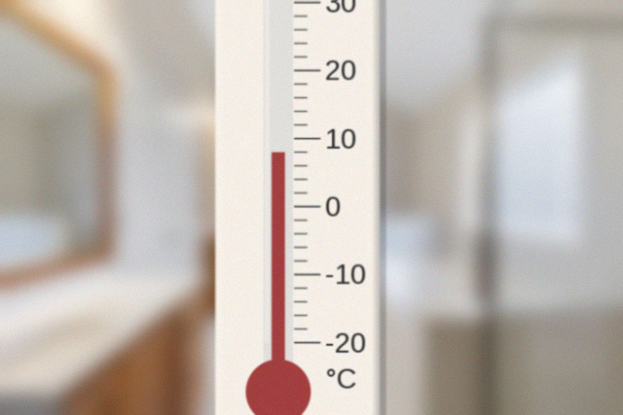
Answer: 8 °C
